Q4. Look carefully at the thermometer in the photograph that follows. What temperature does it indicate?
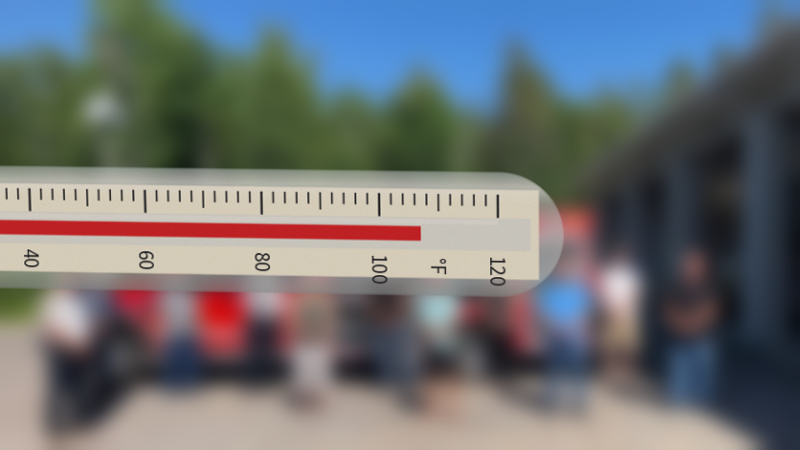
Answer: 107 °F
